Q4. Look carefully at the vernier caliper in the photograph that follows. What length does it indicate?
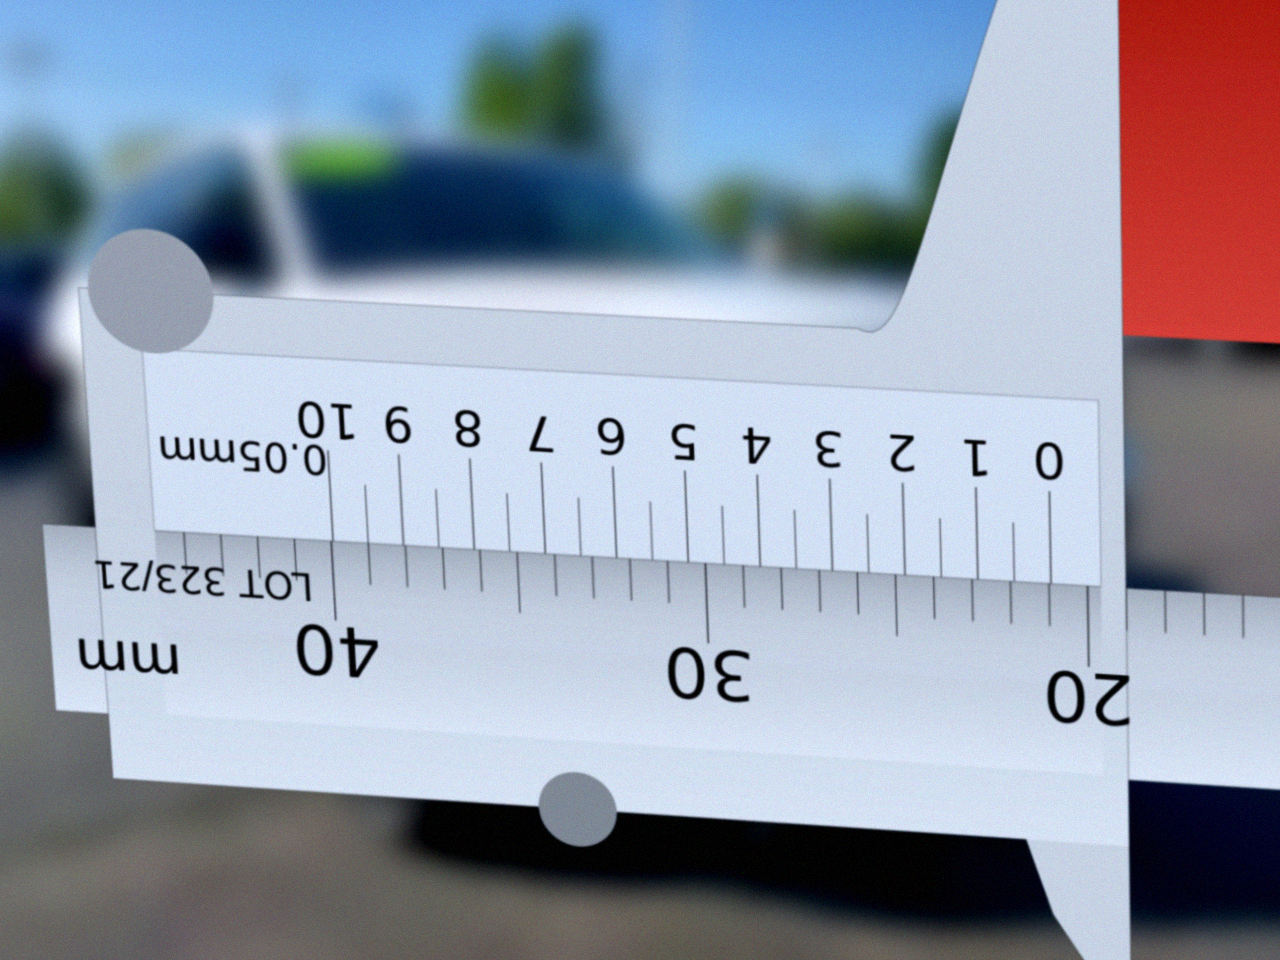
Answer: 20.95 mm
